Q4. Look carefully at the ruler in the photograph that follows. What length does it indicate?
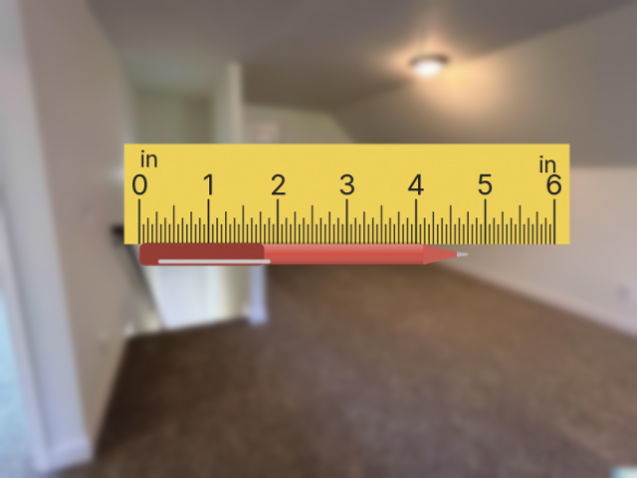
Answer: 4.75 in
